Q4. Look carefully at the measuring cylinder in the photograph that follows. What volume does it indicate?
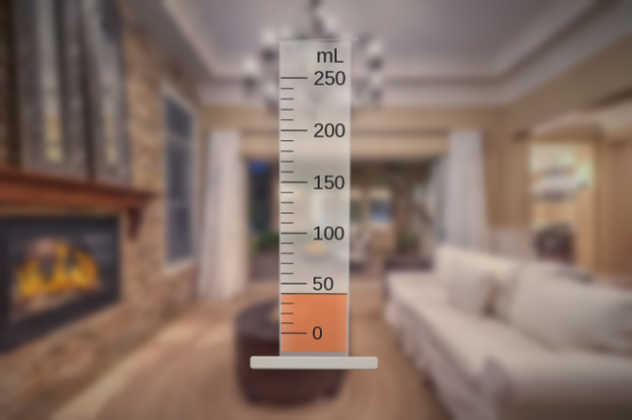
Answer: 40 mL
